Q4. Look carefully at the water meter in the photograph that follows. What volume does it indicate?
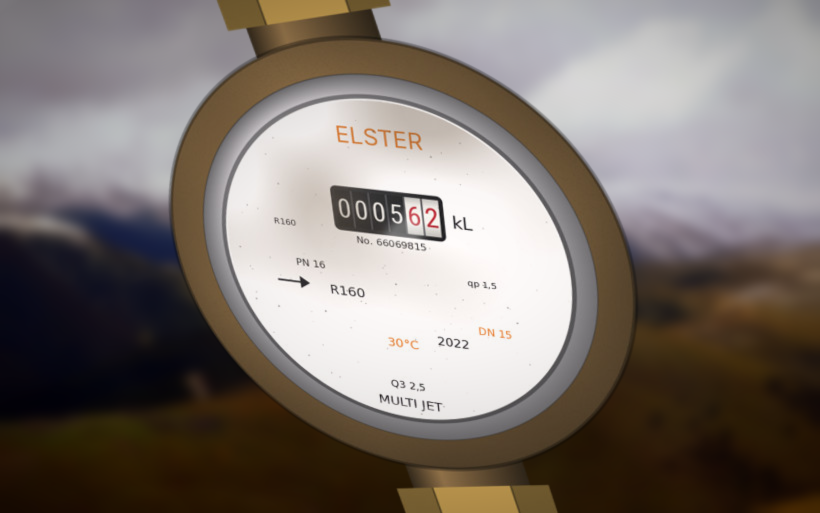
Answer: 5.62 kL
